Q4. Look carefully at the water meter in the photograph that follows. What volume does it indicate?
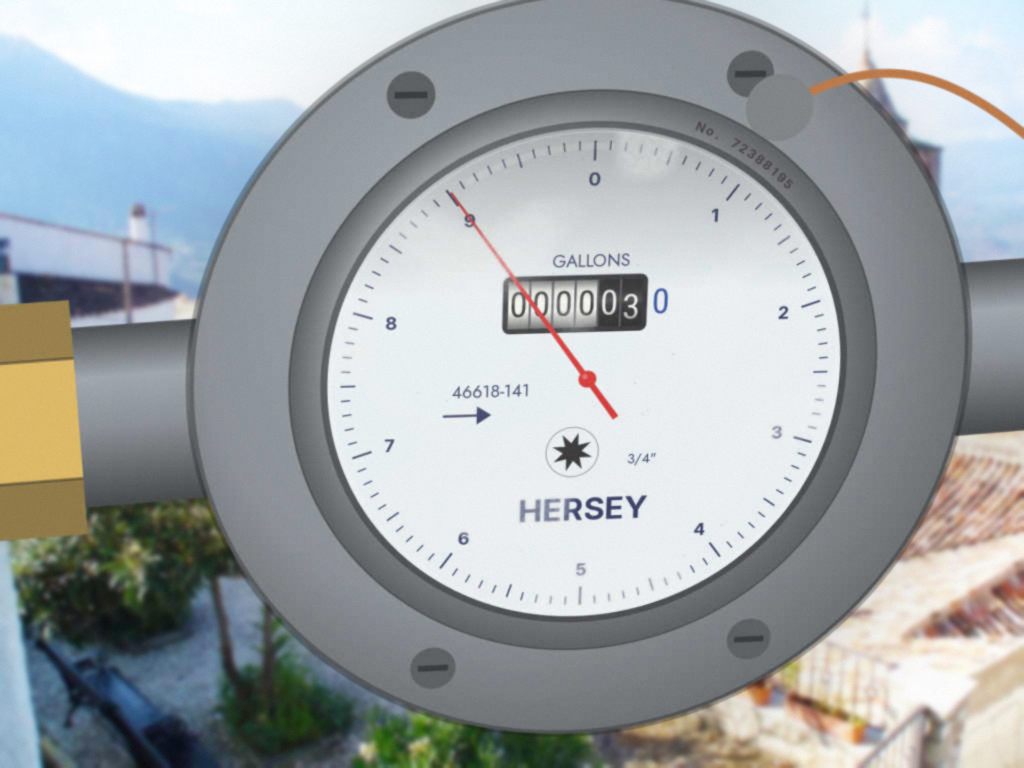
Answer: 29.0 gal
